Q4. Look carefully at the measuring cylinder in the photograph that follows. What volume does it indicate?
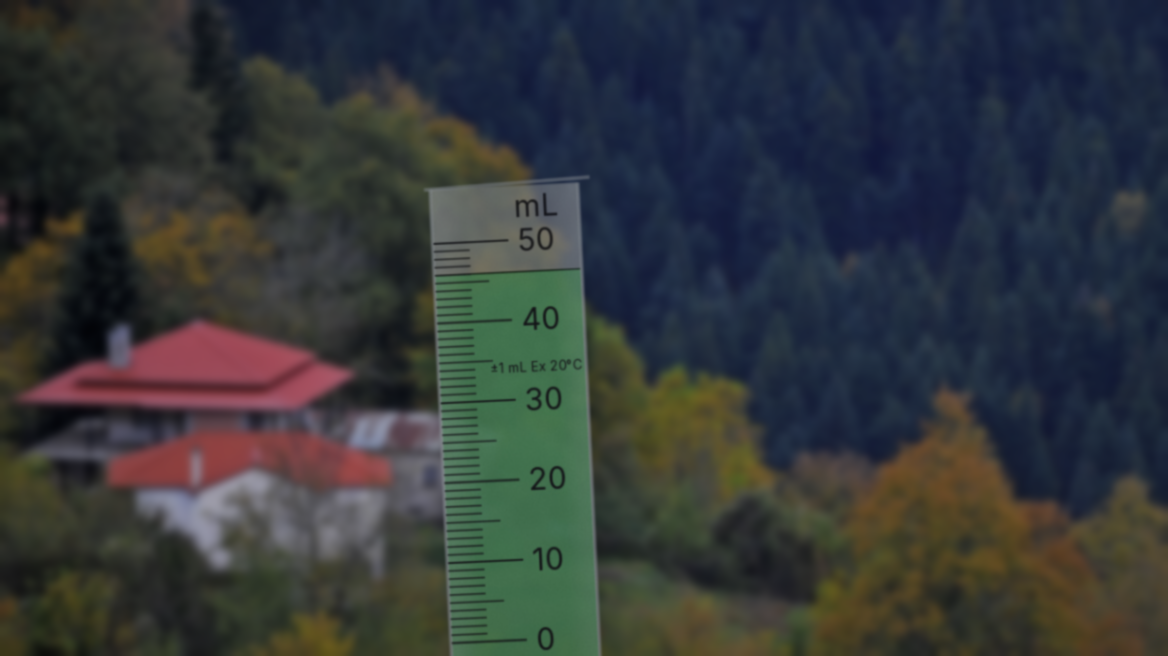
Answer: 46 mL
